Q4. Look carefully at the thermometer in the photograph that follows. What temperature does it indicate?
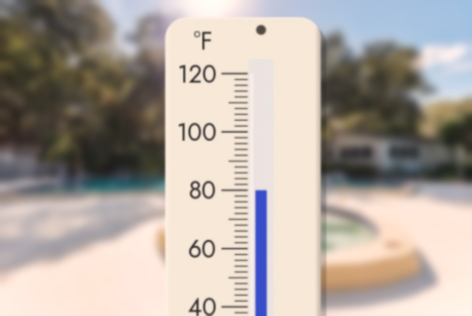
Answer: 80 °F
